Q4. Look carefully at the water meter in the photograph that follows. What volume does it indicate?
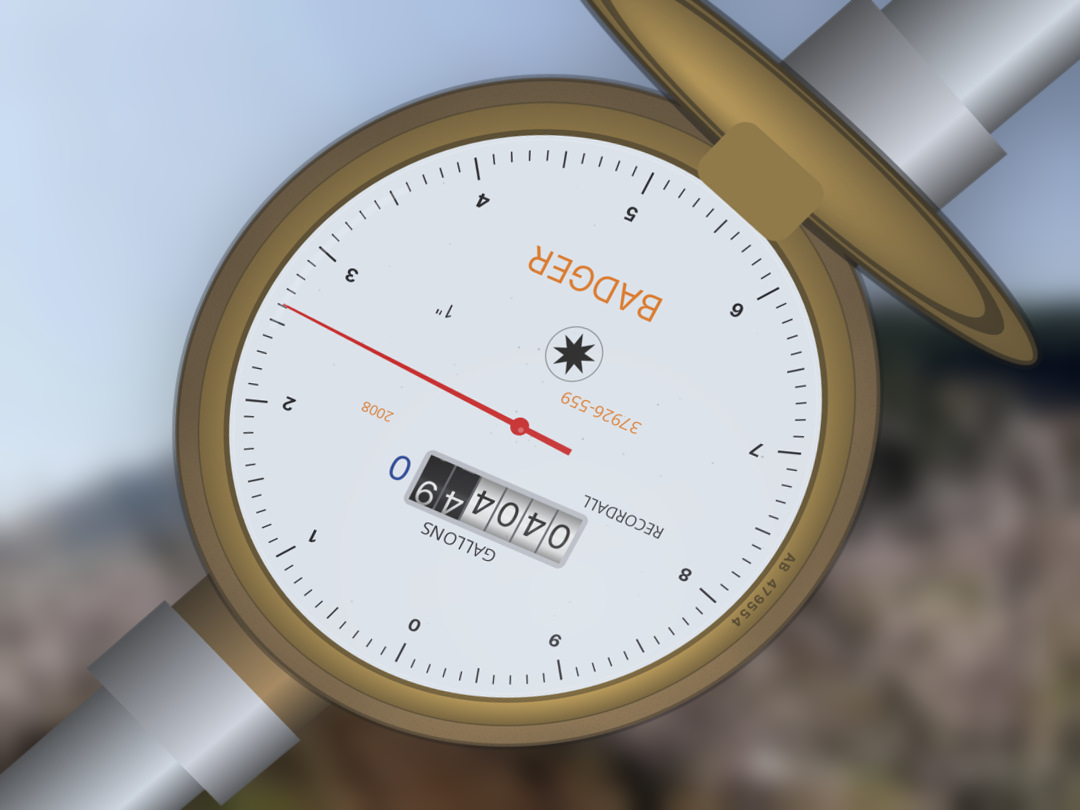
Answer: 404492.6 gal
